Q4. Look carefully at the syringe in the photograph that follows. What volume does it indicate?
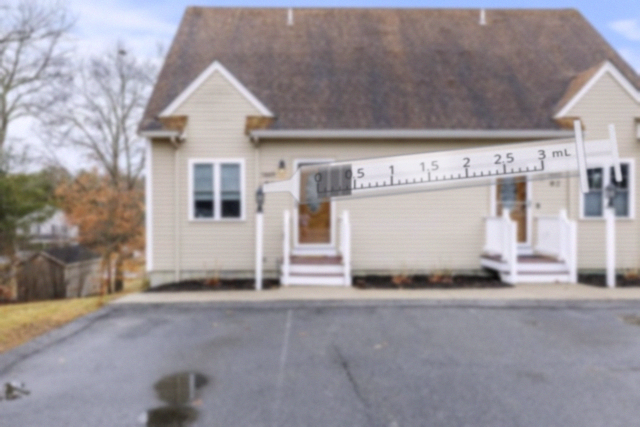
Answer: 0 mL
